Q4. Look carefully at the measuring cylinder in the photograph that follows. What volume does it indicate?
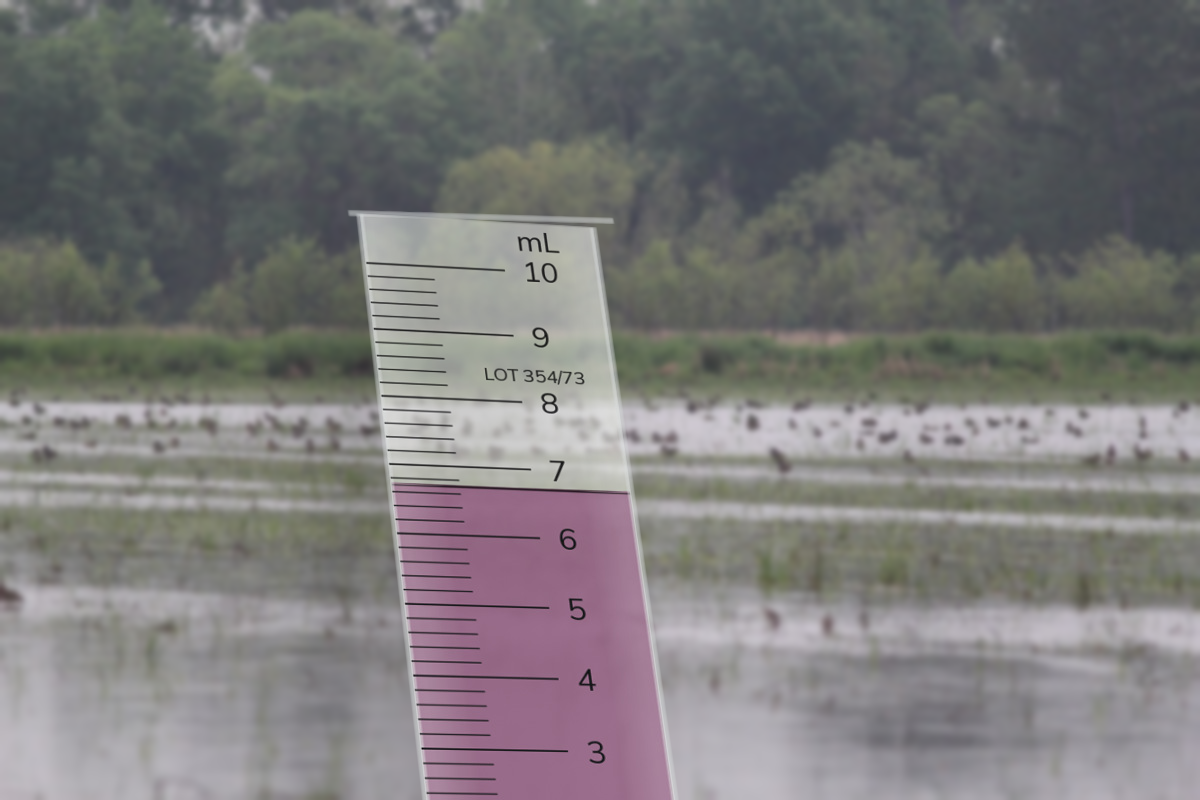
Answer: 6.7 mL
